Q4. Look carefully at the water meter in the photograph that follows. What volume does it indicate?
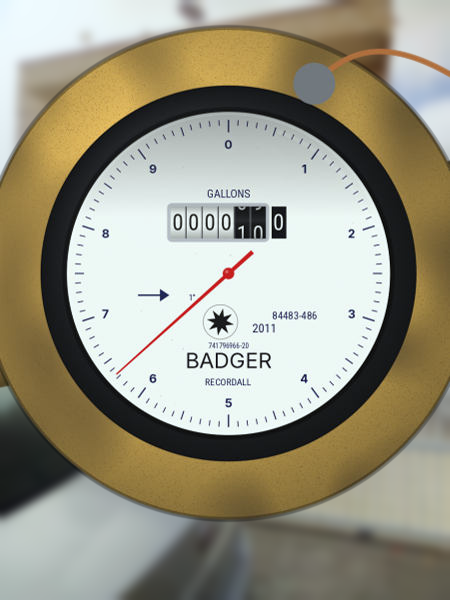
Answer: 96.3 gal
